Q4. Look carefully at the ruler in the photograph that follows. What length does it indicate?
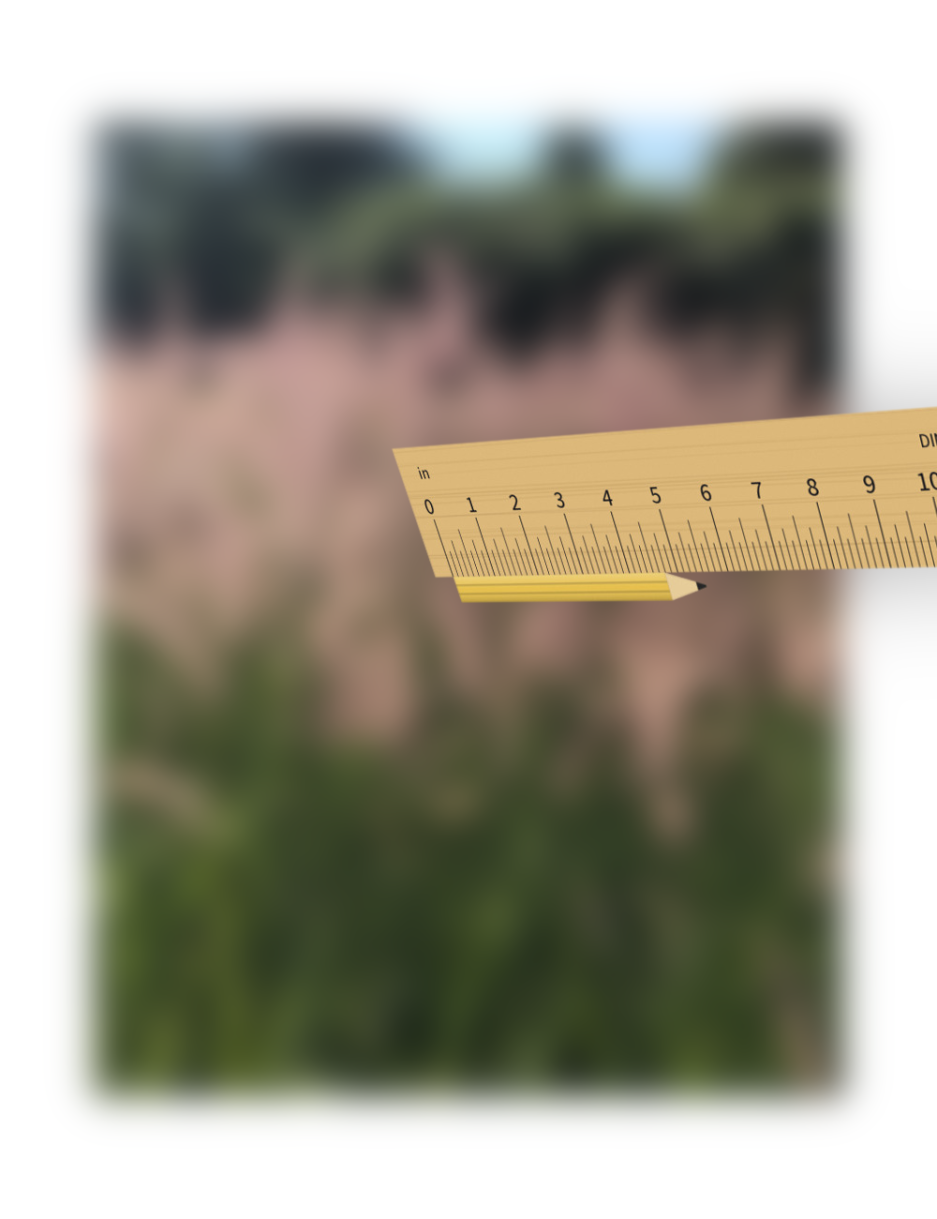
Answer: 5.5 in
